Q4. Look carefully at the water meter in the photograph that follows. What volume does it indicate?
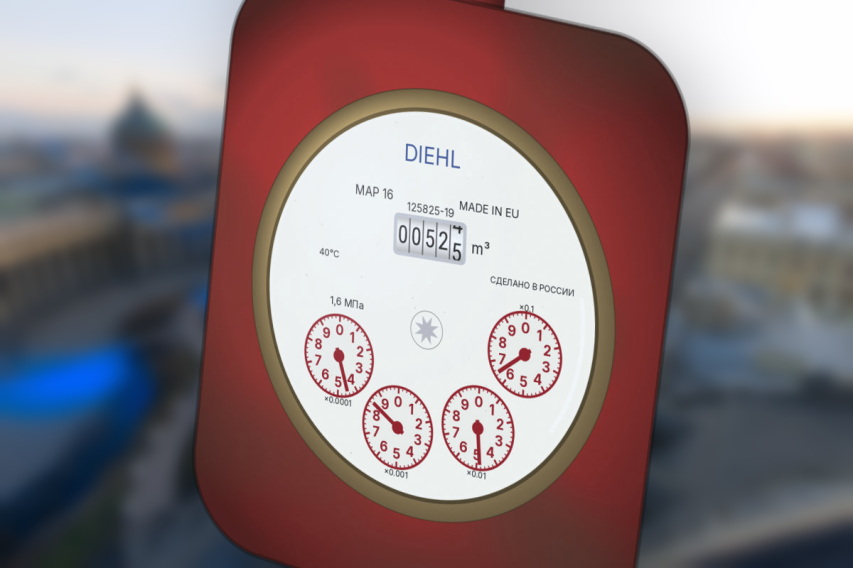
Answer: 524.6484 m³
